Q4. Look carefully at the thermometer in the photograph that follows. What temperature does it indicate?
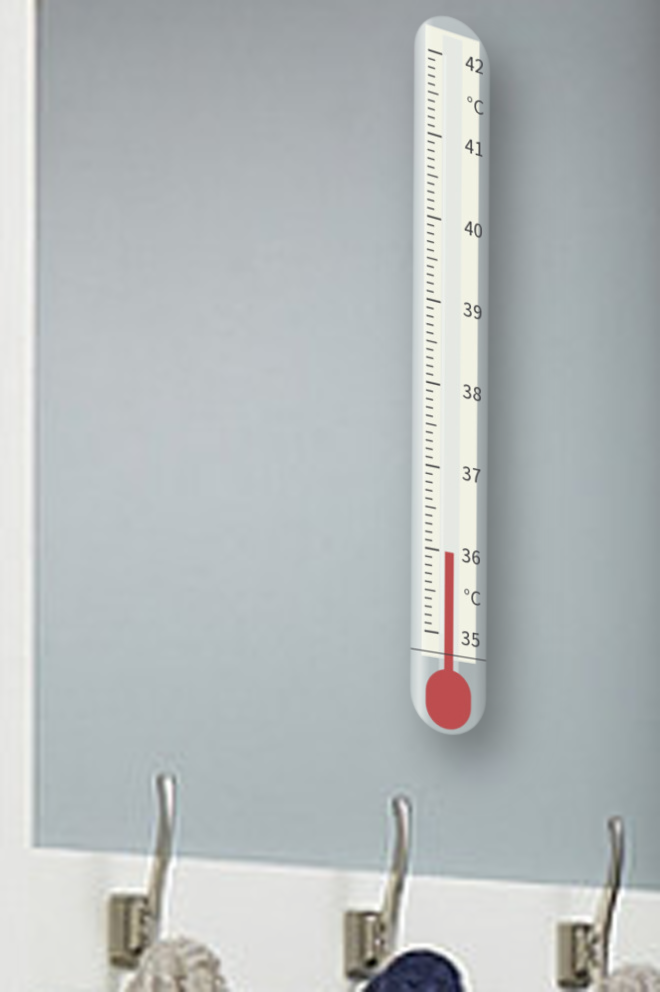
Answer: 36 °C
